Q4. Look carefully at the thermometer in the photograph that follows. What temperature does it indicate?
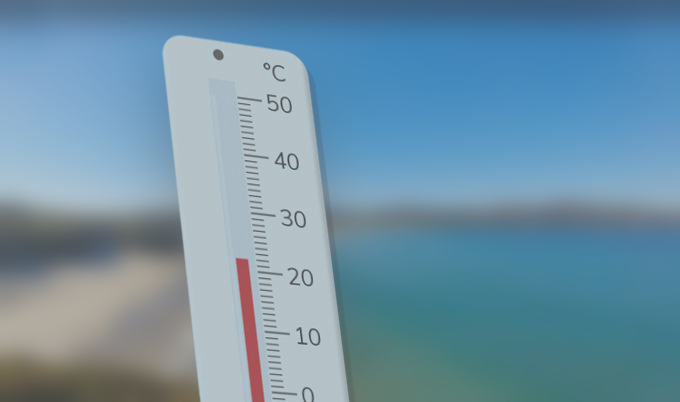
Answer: 22 °C
